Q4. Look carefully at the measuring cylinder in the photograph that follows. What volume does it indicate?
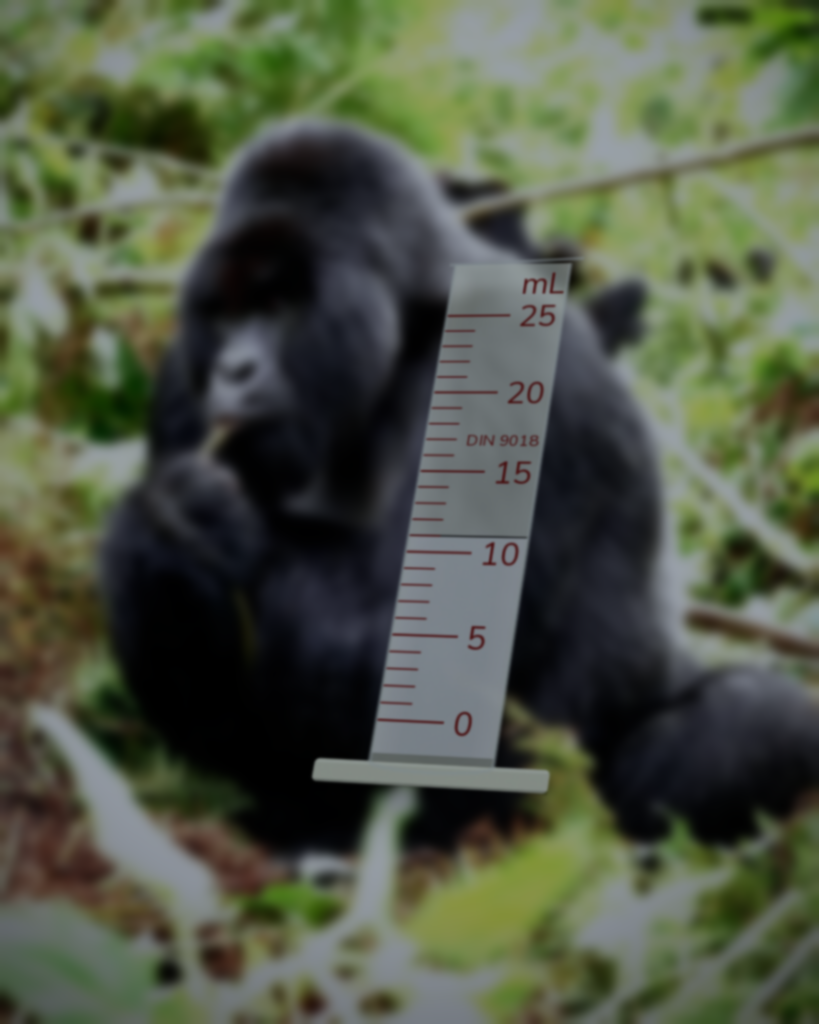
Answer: 11 mL
